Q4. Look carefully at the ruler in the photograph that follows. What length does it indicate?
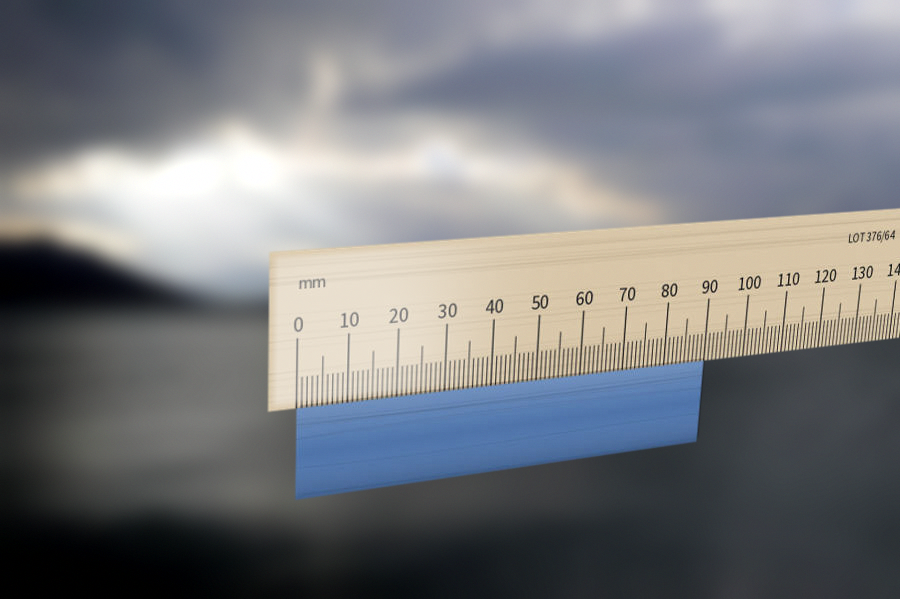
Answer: 90 mm
